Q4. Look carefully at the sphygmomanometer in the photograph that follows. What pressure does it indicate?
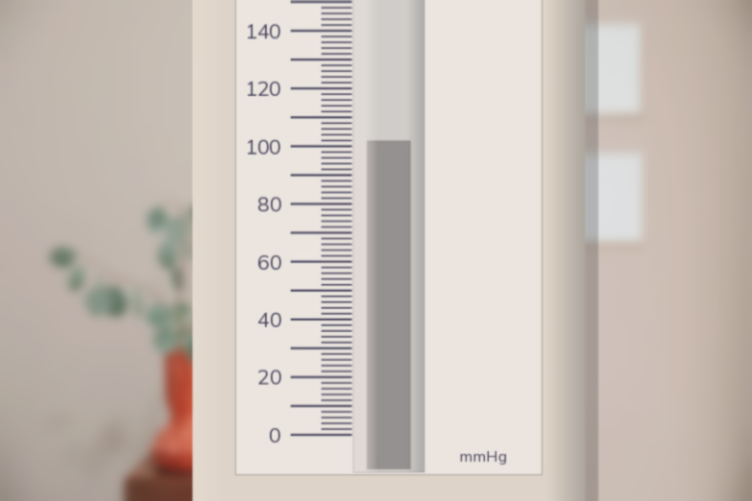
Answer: 102 mmHg
